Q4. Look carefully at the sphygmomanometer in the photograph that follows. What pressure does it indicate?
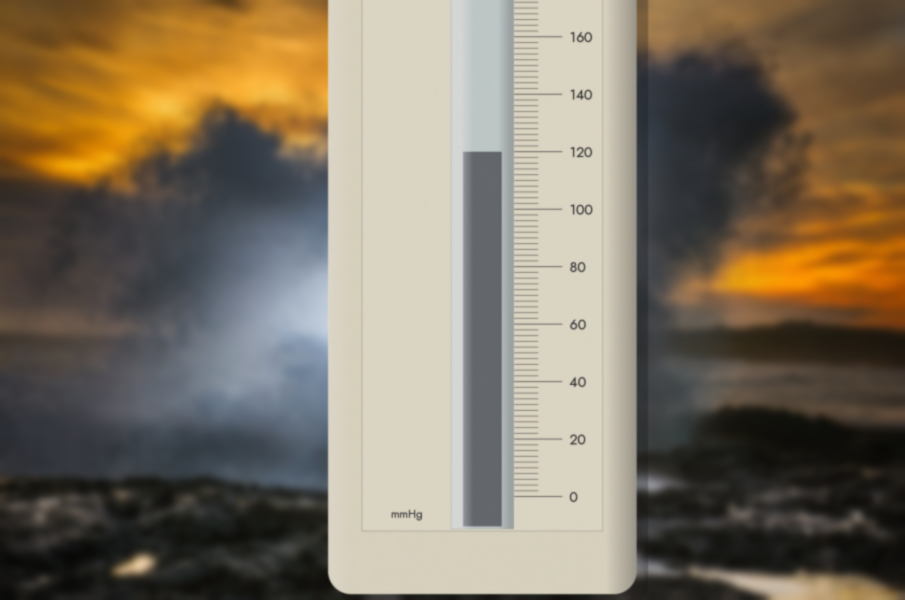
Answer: 120 mmHg
